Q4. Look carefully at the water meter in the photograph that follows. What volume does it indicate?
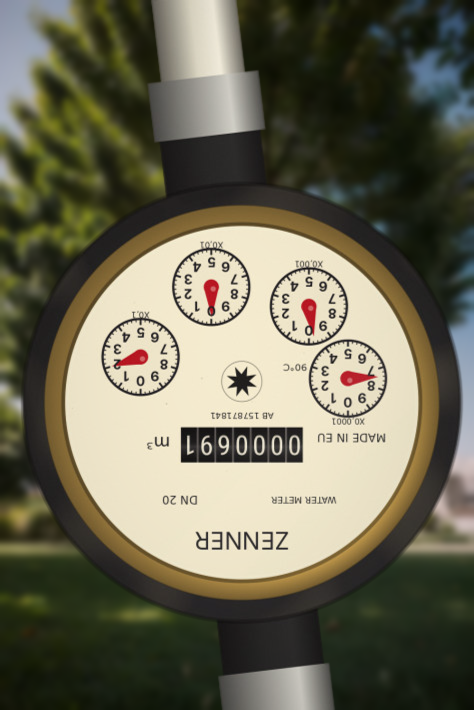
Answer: 691.1997 m³
